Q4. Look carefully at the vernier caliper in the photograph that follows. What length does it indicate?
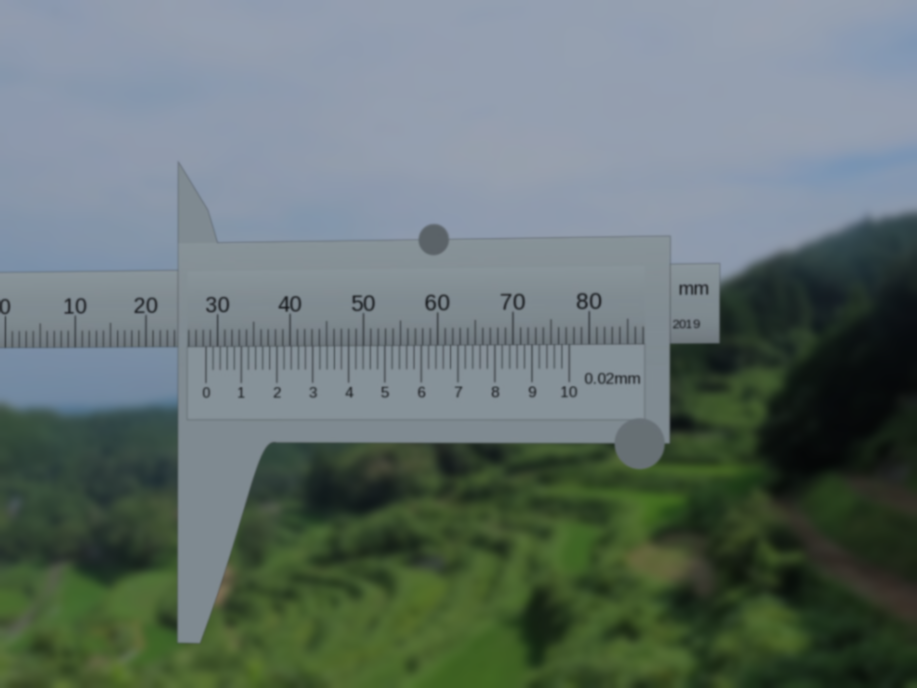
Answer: 28.4 mm
